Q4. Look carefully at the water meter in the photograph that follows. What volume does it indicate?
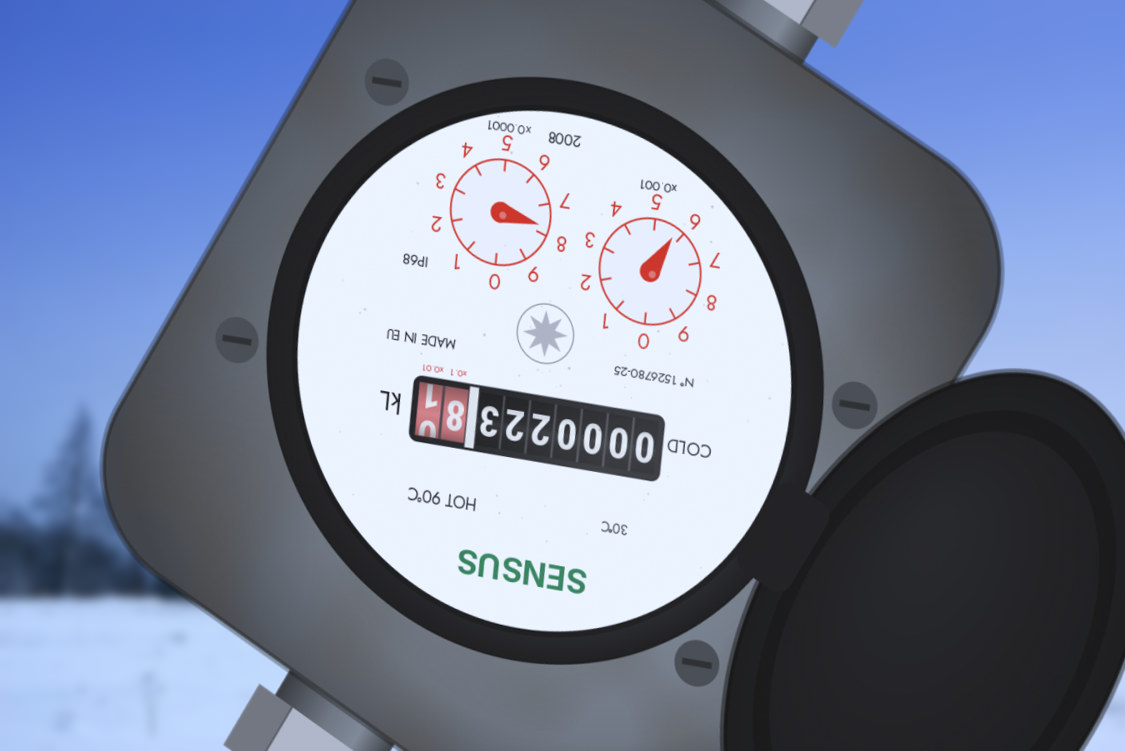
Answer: 223.8057 kL
